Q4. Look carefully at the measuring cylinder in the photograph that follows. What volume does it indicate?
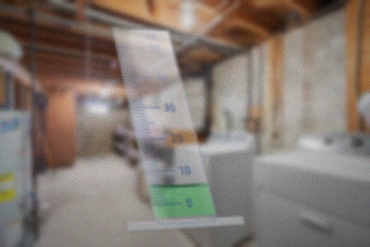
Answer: 5 mL
